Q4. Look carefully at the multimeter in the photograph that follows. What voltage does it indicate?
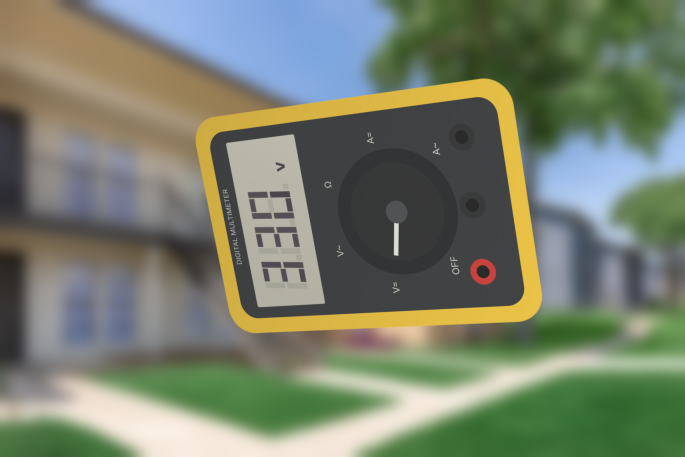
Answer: 330 V
